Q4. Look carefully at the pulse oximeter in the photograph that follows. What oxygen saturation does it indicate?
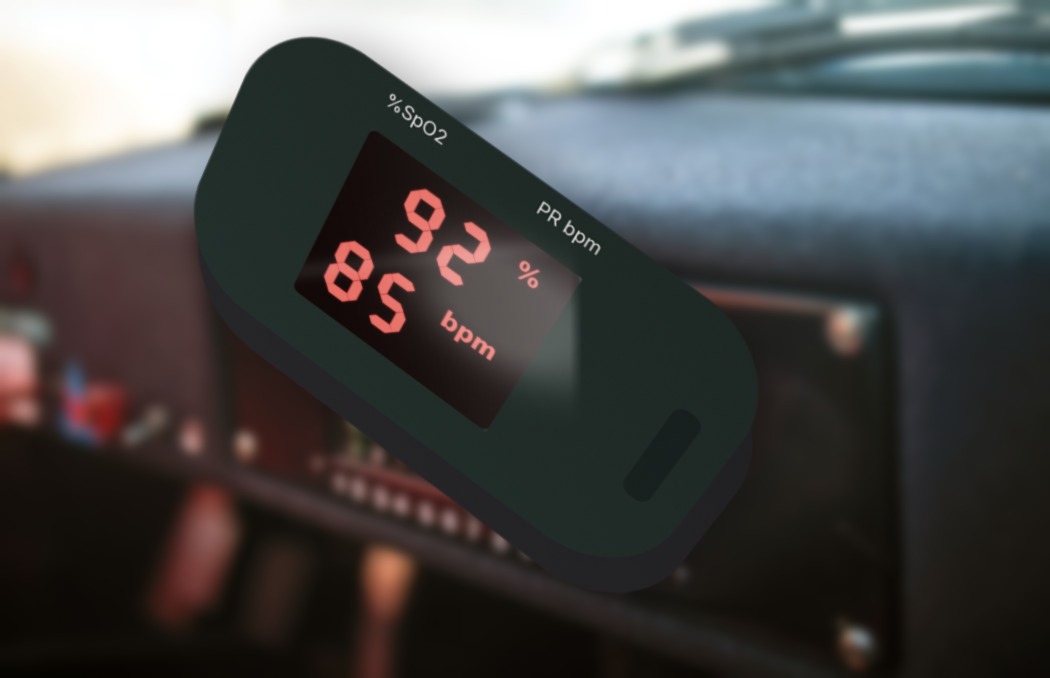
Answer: 92 %
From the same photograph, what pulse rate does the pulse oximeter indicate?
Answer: 85 bpm
